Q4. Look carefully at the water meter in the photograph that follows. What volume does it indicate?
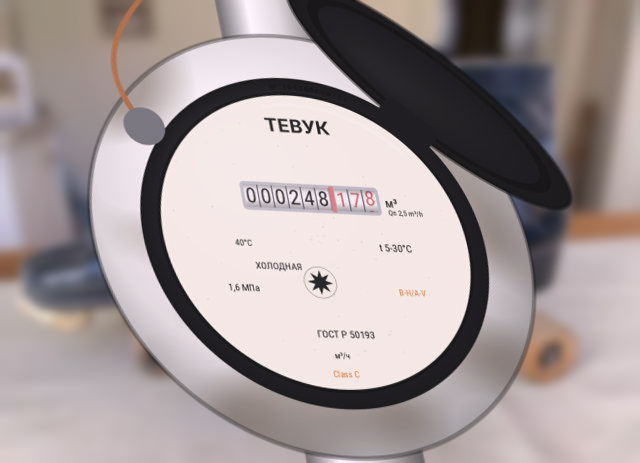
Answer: 248.178 m³
